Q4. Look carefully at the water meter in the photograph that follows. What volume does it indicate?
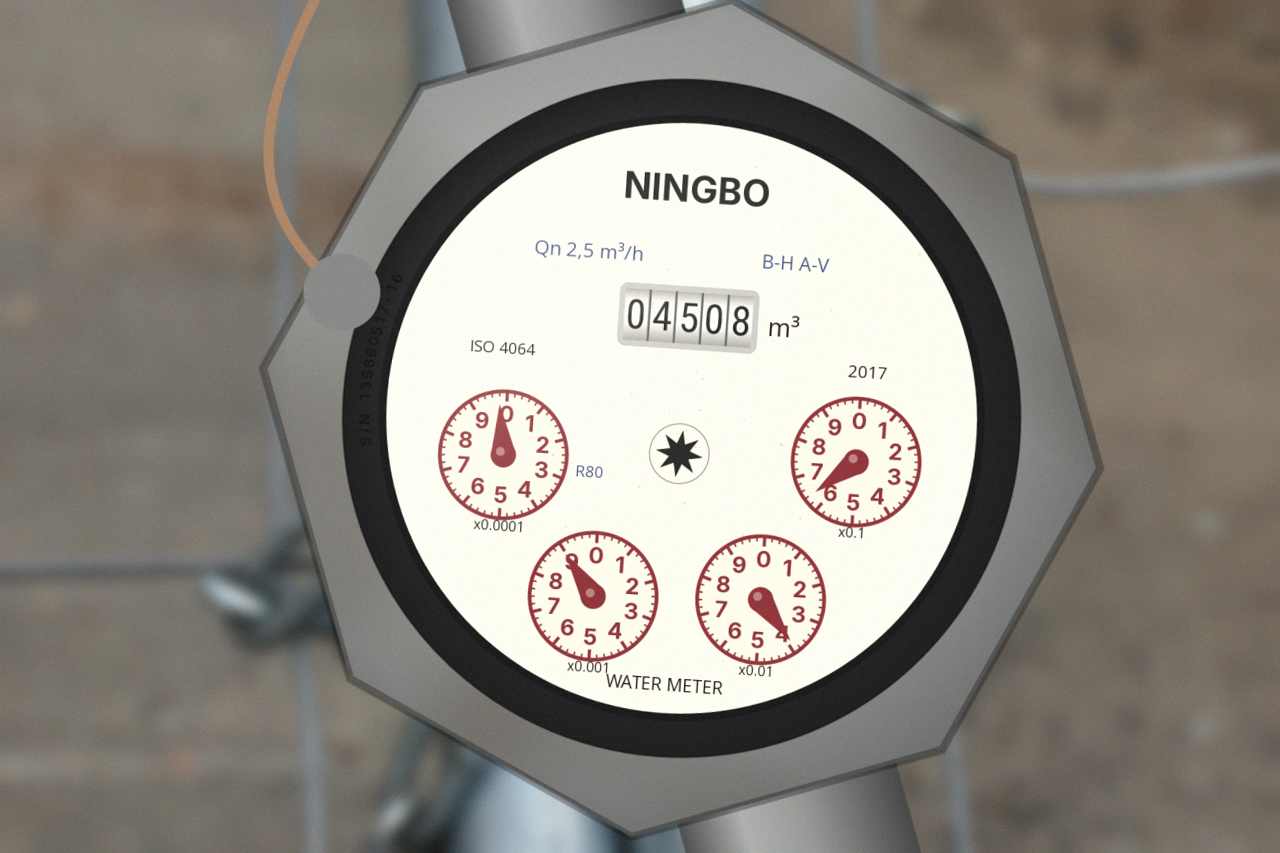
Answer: 4508.6389 m³
